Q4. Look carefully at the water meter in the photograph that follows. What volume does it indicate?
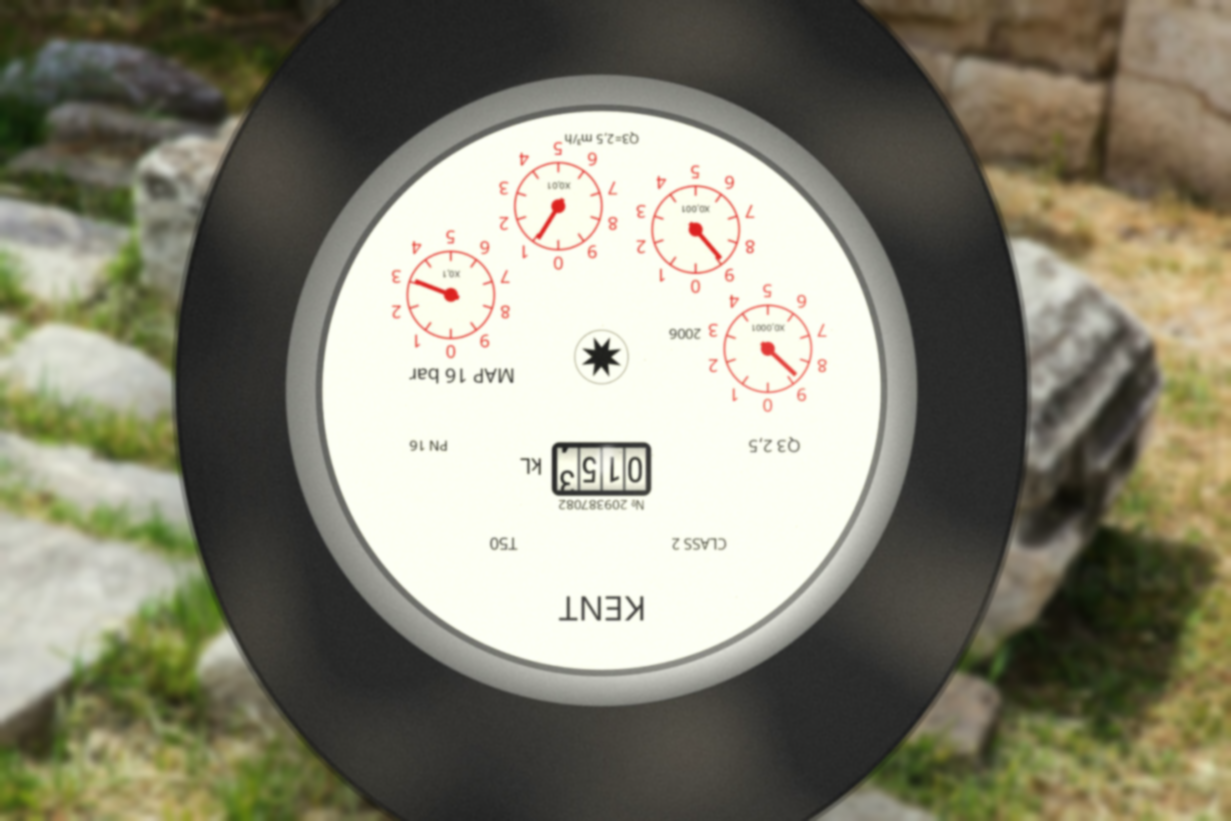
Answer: 153.3088 kL
